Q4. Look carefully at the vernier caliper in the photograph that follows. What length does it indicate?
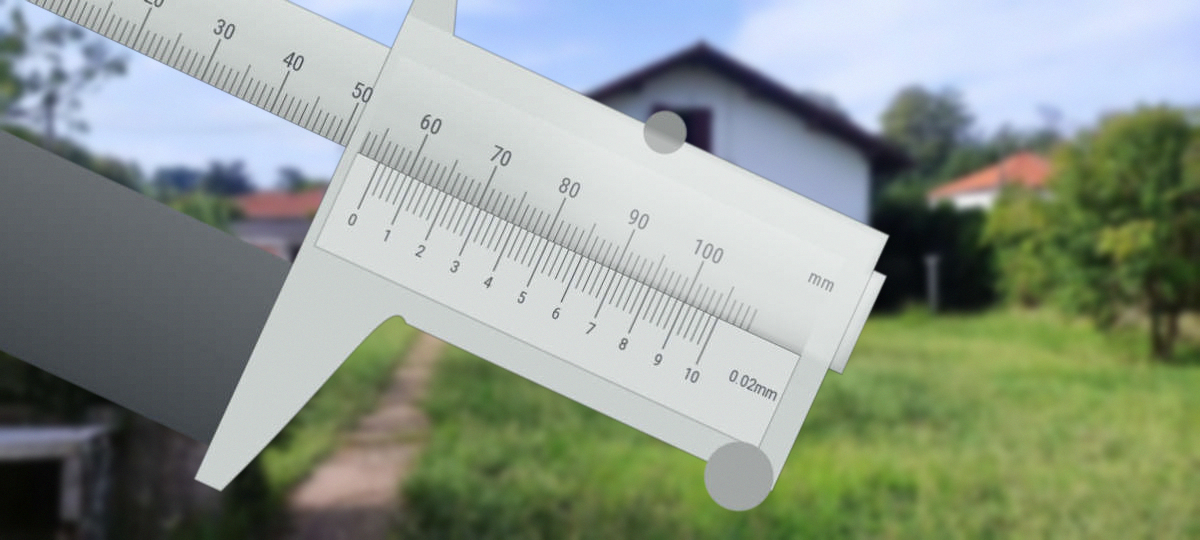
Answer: 55.8 mm
